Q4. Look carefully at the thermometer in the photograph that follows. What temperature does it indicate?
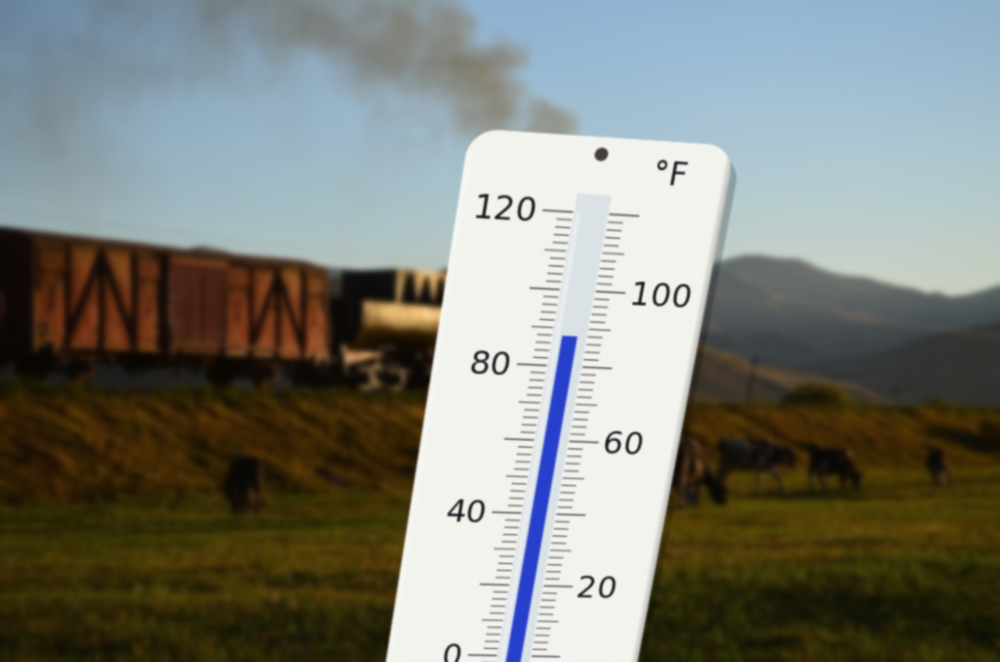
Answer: 88 °F
